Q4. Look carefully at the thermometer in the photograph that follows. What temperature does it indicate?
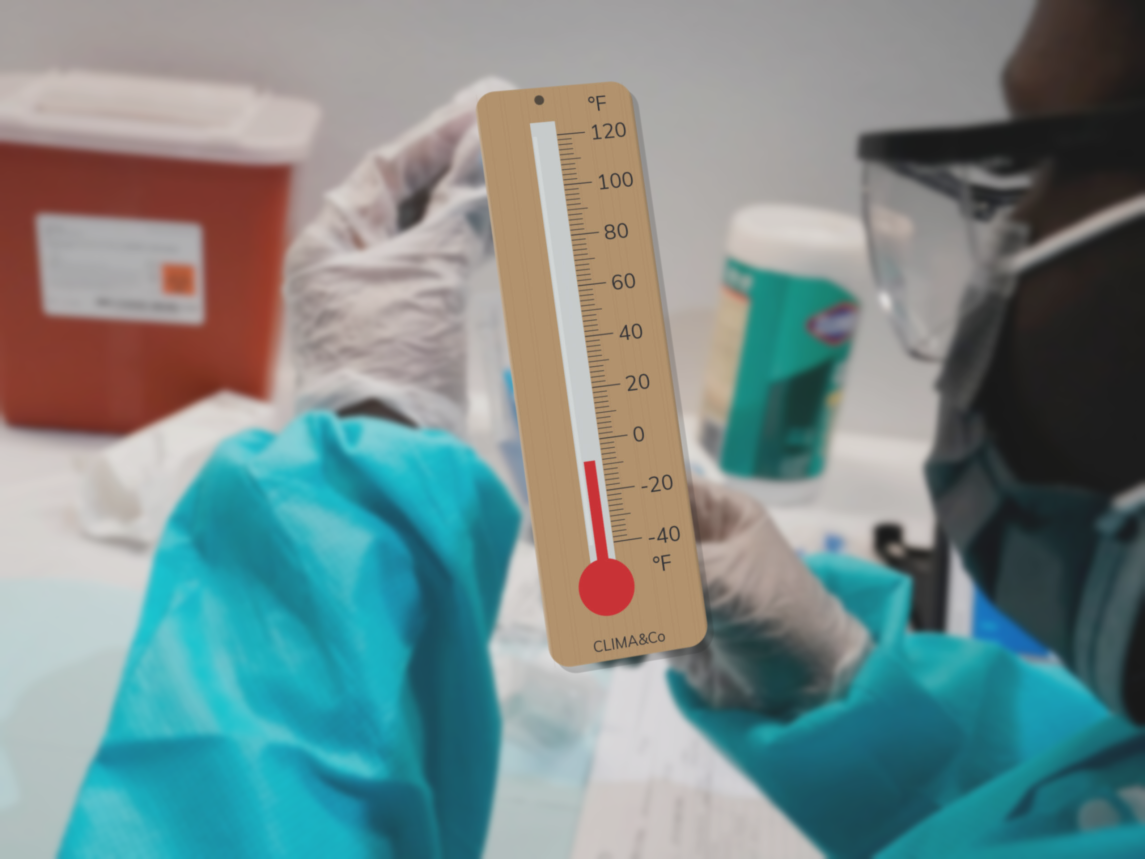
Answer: -8 °F
